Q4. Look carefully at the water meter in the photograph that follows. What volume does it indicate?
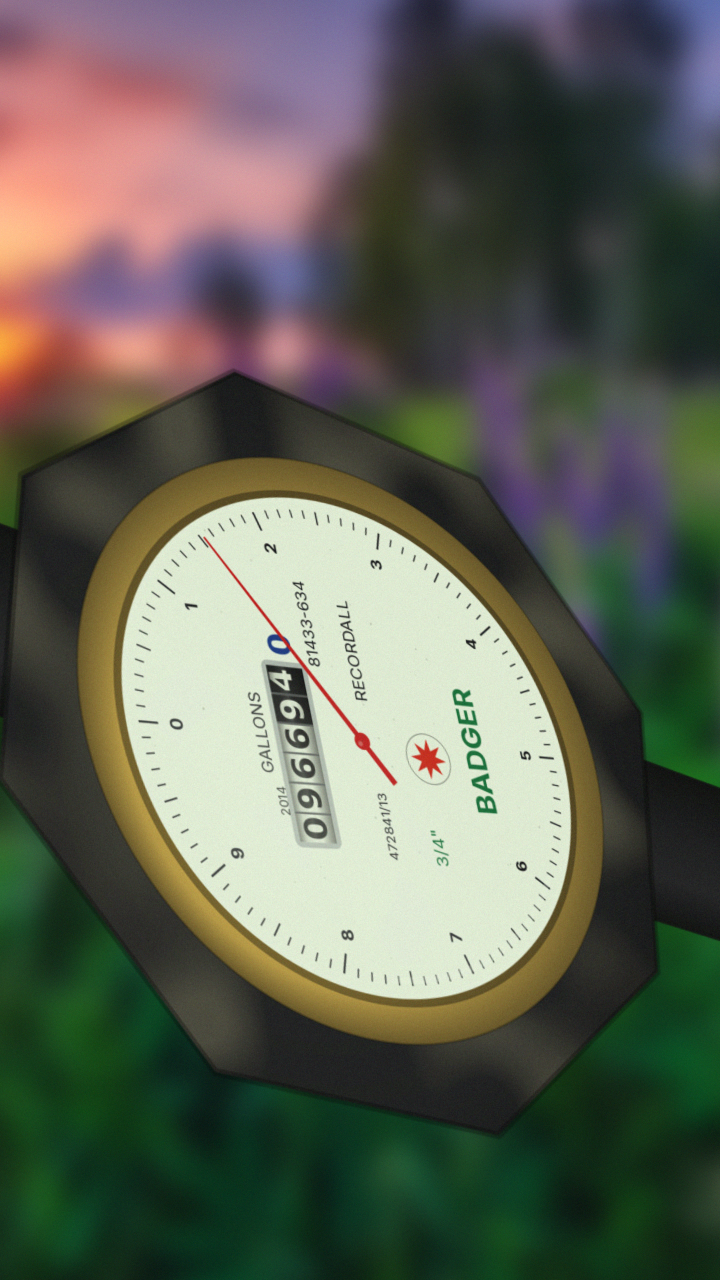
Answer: 966941.5 gal
